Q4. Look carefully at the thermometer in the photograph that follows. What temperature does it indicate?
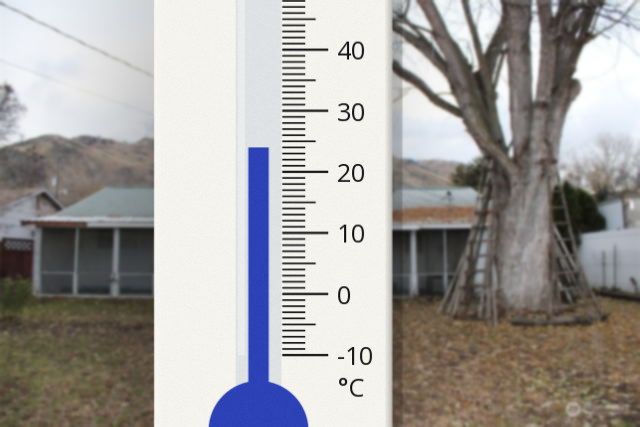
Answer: 24 °C
